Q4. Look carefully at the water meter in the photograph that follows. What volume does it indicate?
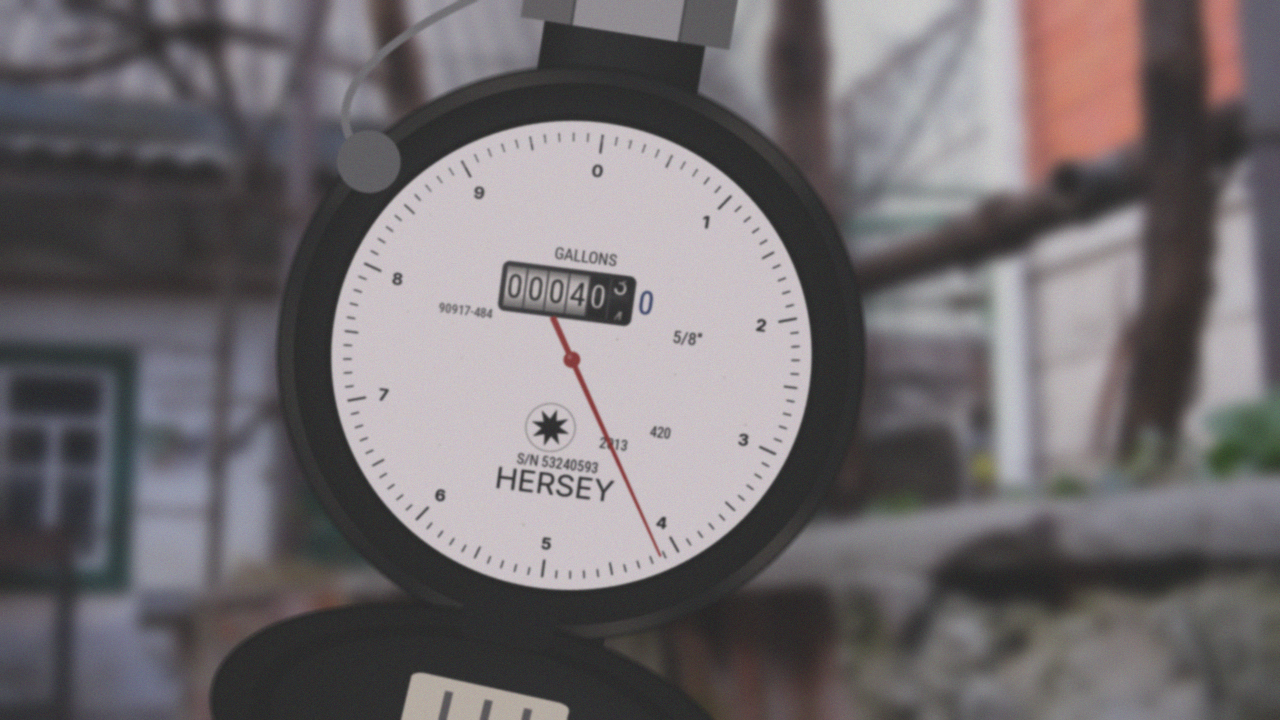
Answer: 4034.1 gal
